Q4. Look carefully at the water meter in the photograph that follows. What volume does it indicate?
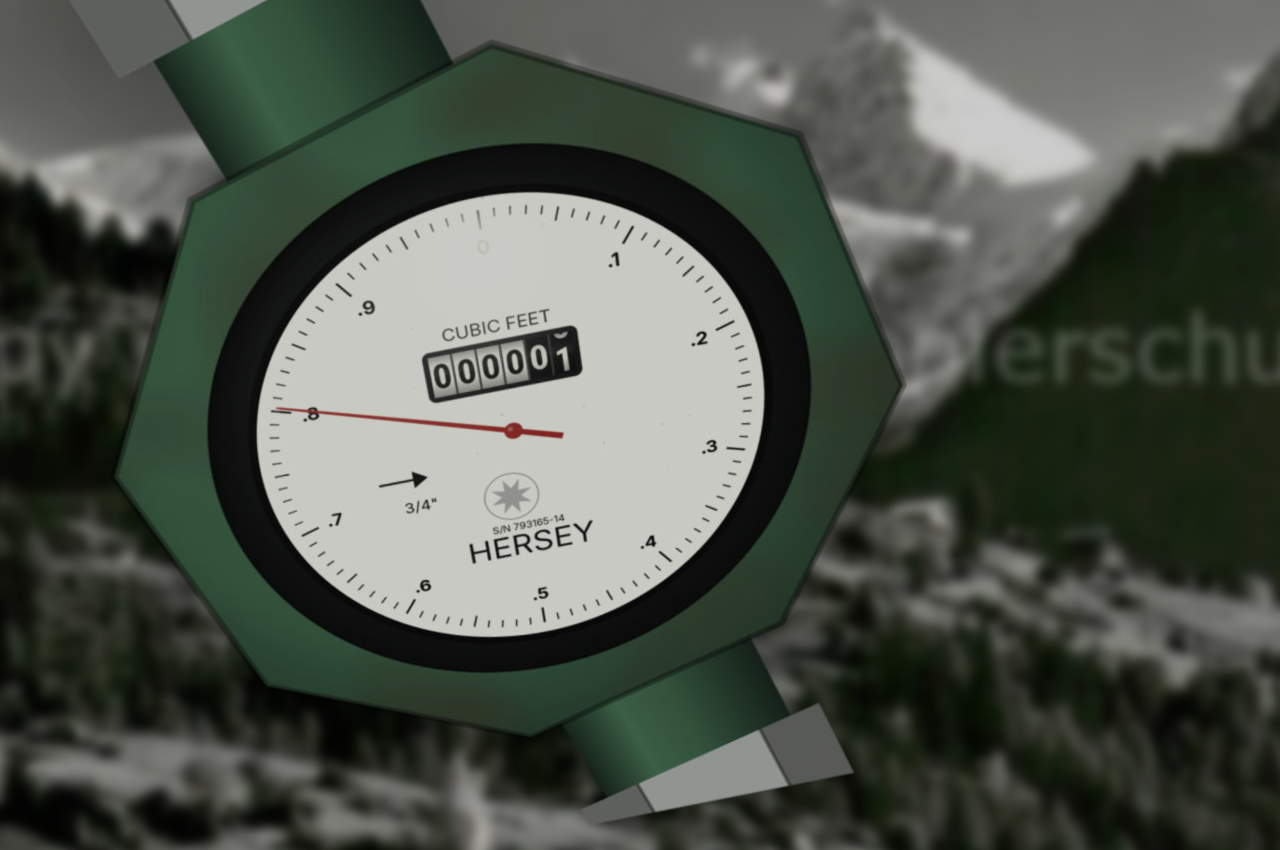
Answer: 0.80 ft³
